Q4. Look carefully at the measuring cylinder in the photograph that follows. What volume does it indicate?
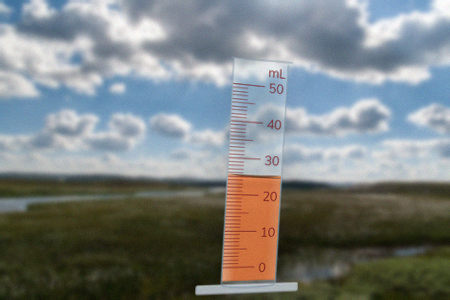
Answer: 25 mL
